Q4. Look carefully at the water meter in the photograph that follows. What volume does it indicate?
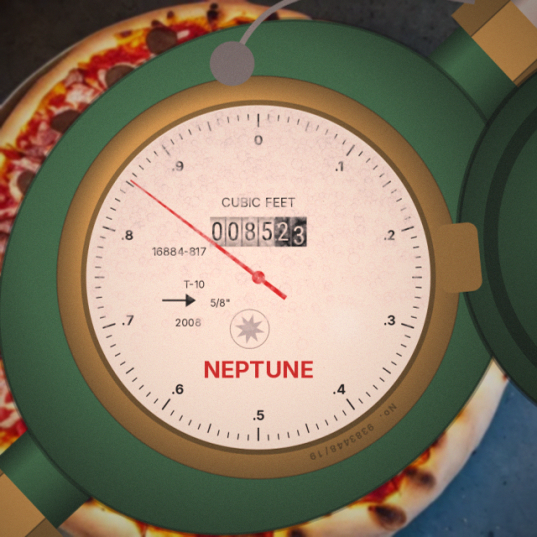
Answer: 8522.85 ft³
